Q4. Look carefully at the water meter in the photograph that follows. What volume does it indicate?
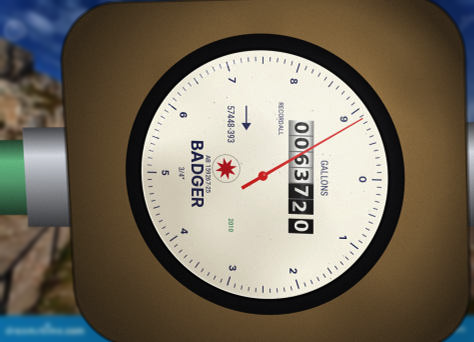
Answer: 63719.1 gal
